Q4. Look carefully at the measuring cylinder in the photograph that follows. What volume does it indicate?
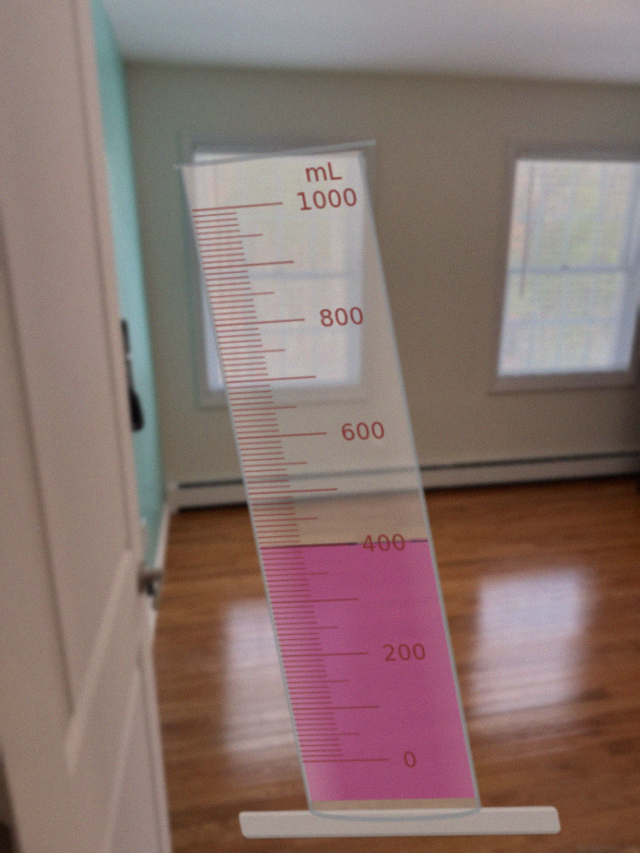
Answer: 400 mL
